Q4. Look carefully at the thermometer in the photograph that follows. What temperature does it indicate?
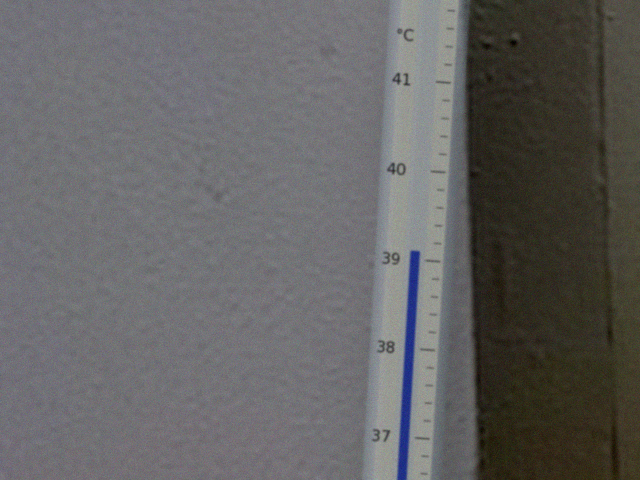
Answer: 39.1 °C
